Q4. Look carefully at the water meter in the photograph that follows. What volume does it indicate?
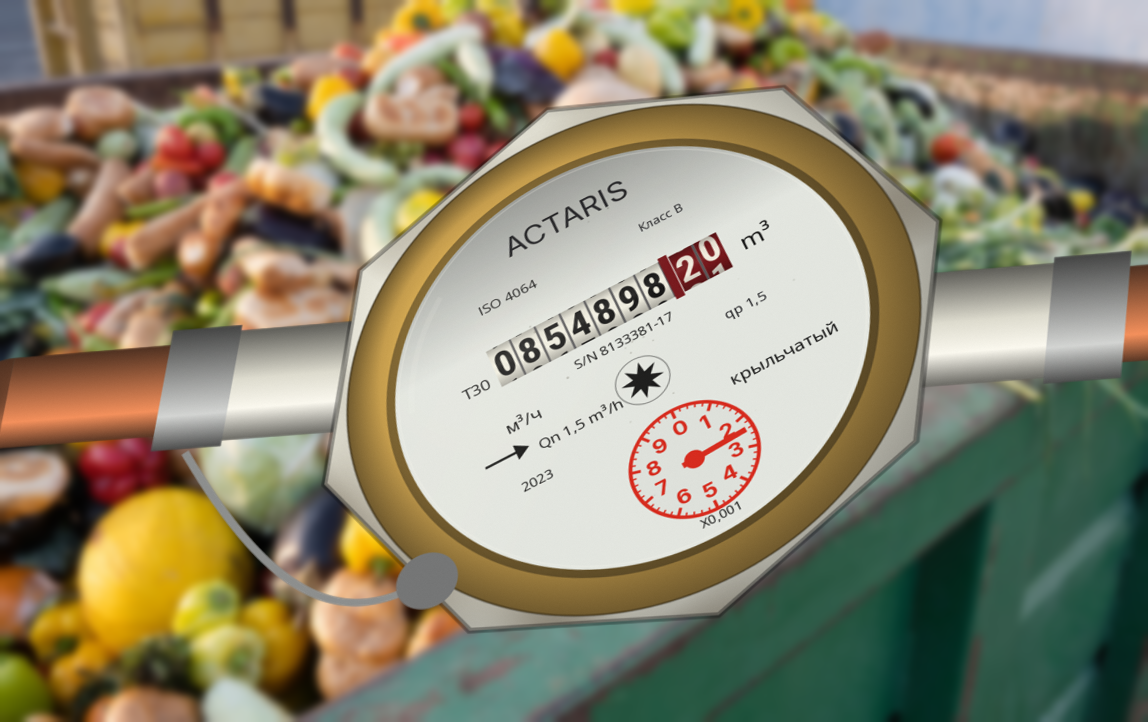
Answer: 854898.202 m³
